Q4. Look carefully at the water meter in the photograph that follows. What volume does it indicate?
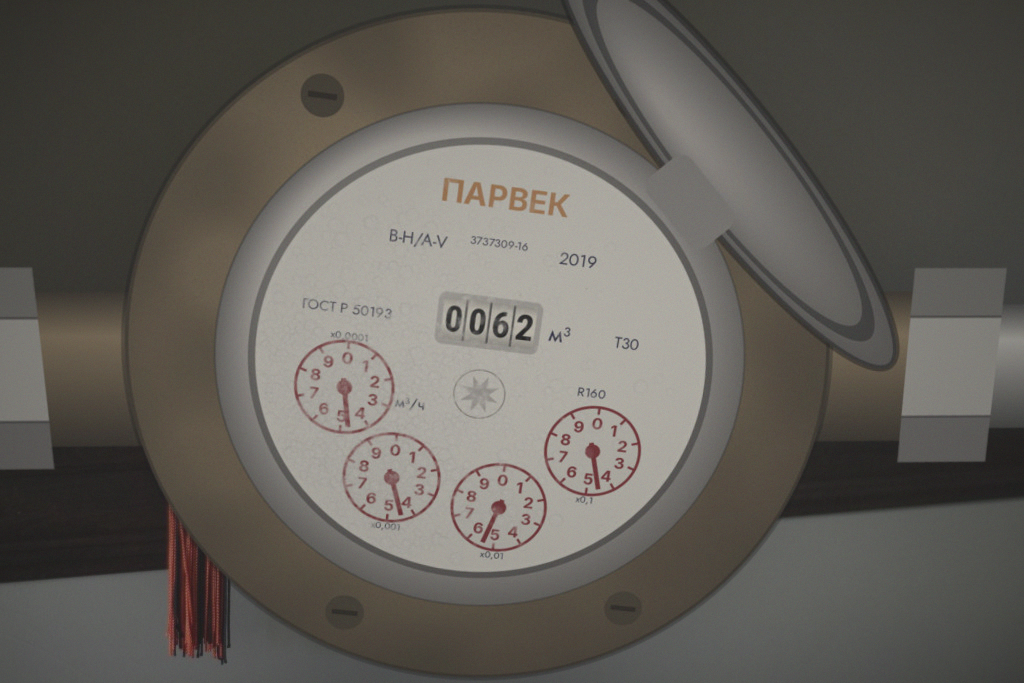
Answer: 62.4544 m³
